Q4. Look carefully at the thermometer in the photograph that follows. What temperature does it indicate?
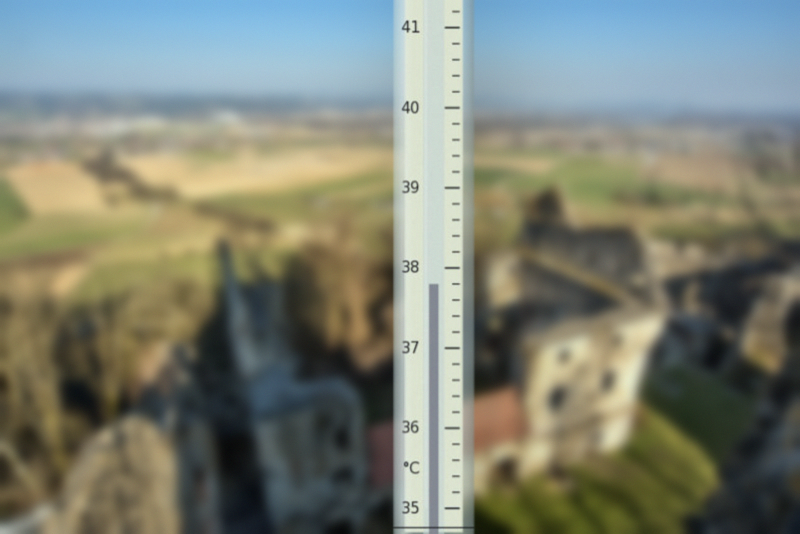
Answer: 37.8 °C
